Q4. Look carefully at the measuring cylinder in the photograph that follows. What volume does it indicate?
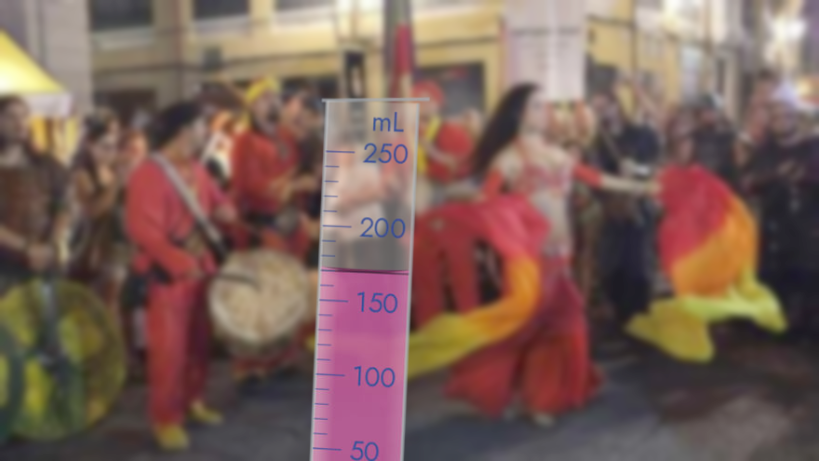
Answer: 170 mL
